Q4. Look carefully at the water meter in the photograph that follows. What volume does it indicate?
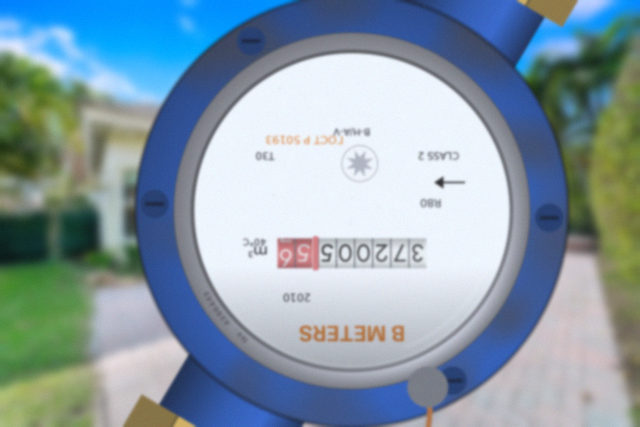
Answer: 372005.56 m³
